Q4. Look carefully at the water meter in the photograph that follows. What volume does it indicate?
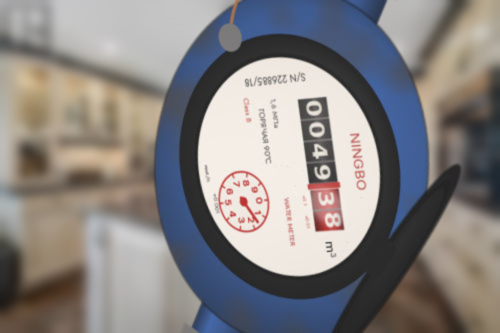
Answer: 49.381 m³
